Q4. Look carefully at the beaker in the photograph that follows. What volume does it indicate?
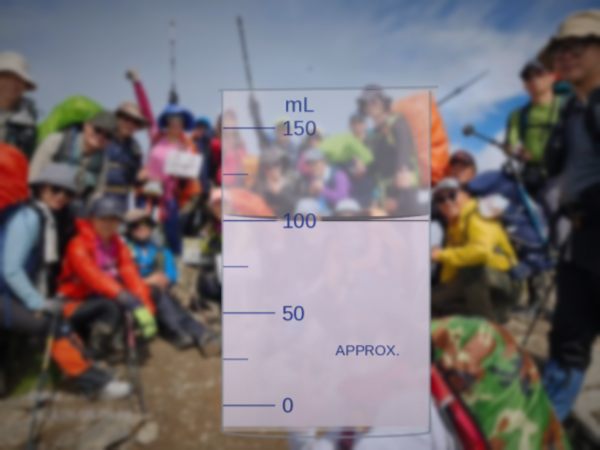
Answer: 100 mL
